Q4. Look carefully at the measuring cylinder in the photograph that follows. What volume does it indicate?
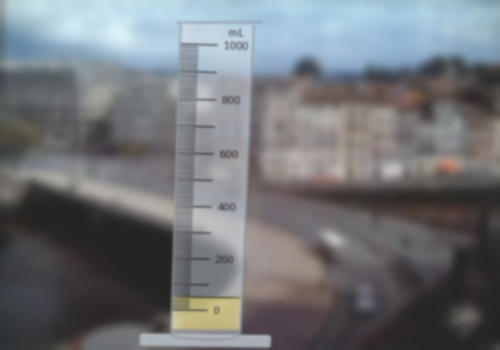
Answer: 50 mL
